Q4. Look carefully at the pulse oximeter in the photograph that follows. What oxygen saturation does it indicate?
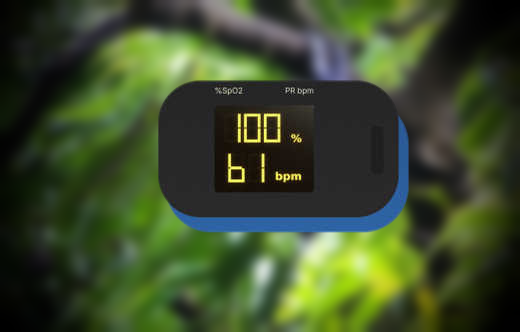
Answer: 100 %
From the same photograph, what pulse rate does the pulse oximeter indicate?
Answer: 61 bpm
